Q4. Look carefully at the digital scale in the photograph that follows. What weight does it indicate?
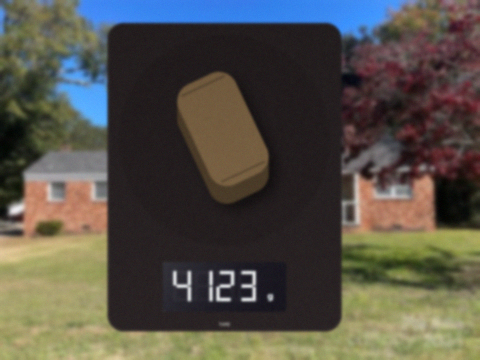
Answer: 4123 g
